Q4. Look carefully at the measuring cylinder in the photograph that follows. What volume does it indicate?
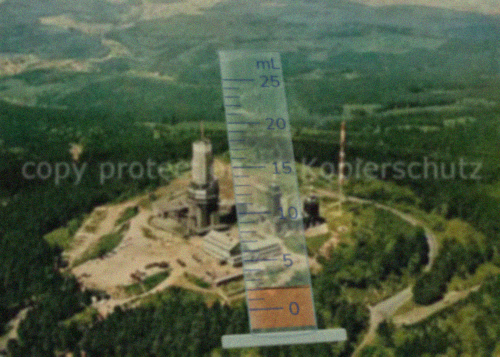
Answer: 2 mL
